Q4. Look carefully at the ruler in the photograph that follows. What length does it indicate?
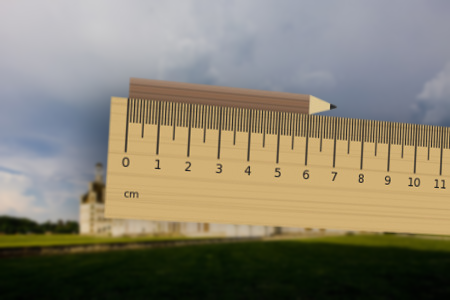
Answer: 7 cm
